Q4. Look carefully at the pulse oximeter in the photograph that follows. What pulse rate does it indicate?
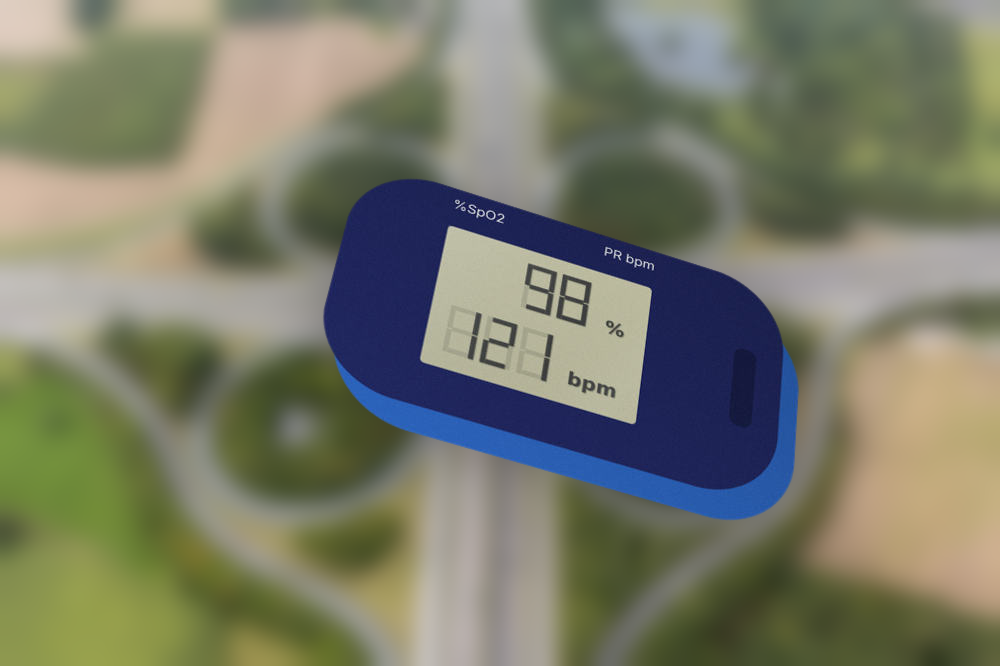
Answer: 121 bpm
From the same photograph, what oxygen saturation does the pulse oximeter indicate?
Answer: 98 %
